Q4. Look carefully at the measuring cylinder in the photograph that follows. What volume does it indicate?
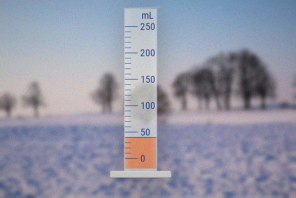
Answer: 40 mL
